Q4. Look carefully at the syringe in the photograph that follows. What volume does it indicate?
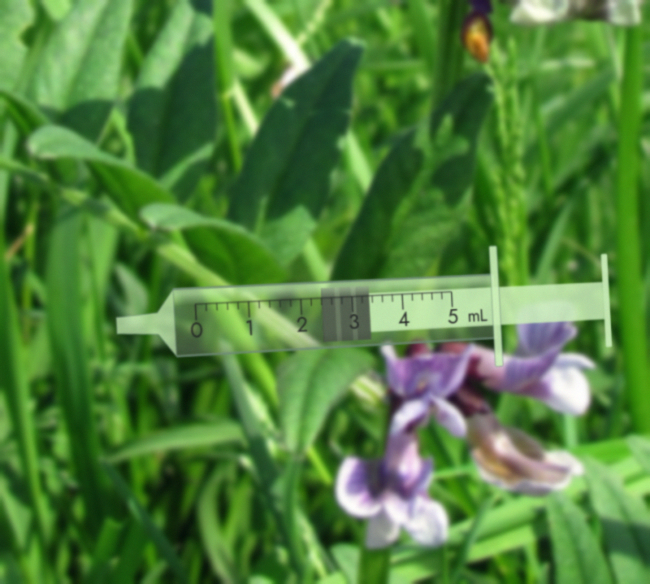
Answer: 2.4 mL
